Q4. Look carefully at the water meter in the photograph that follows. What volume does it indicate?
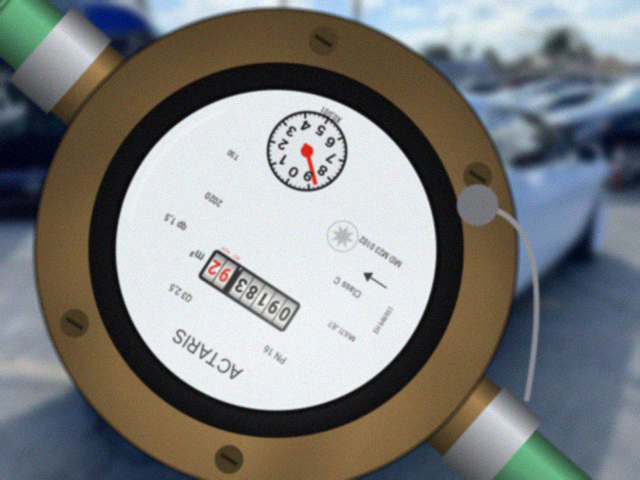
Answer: 9183.928 m³
